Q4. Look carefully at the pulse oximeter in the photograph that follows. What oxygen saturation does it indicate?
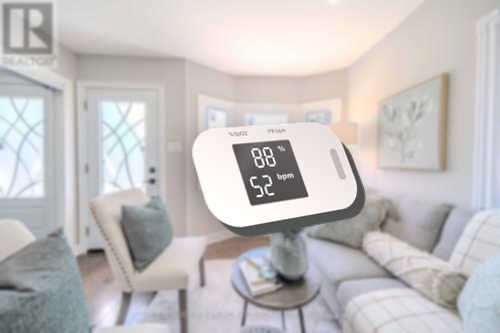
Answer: 88 %
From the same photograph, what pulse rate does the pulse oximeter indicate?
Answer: 52 bpm
